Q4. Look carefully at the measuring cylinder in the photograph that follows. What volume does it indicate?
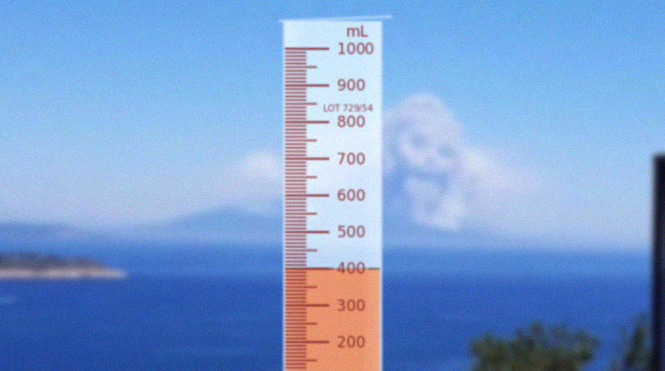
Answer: 400 mL
